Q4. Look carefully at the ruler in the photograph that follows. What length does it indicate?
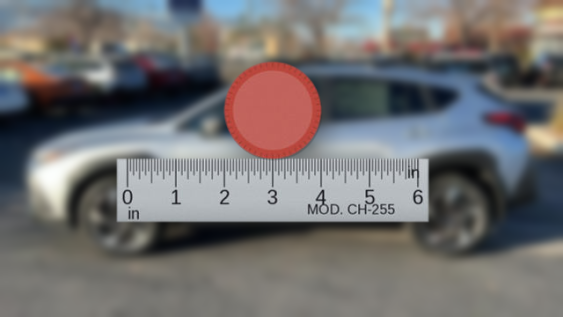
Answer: 2 in
